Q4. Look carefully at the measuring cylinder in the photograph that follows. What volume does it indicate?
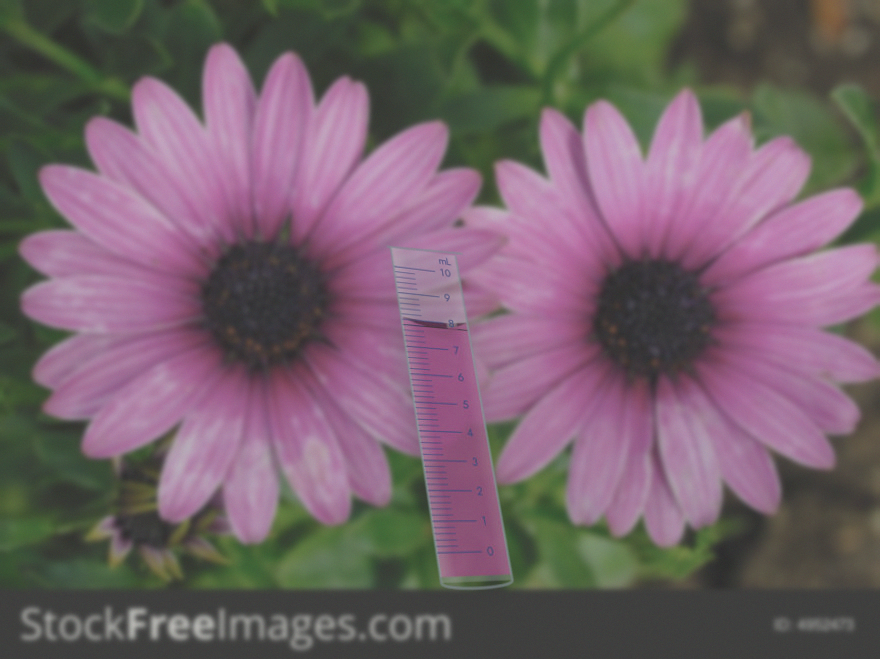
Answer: 7.8 mL
